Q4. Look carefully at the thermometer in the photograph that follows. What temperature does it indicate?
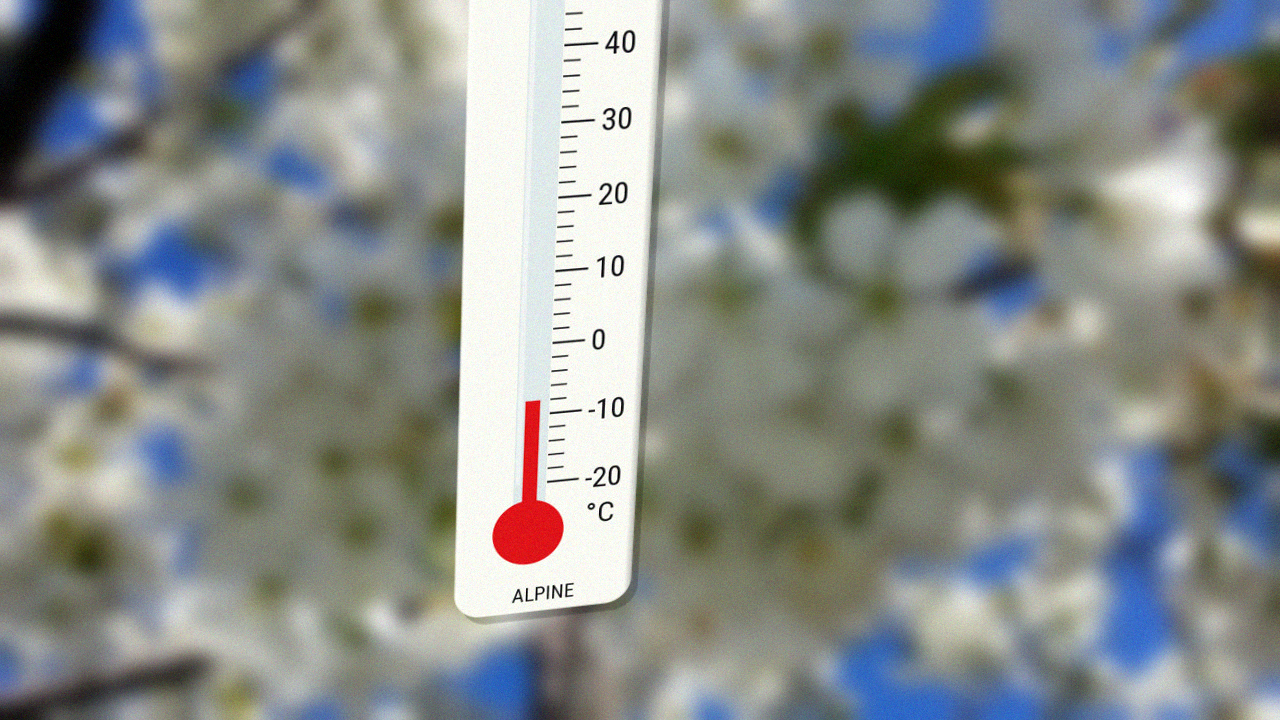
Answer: -8 °C
